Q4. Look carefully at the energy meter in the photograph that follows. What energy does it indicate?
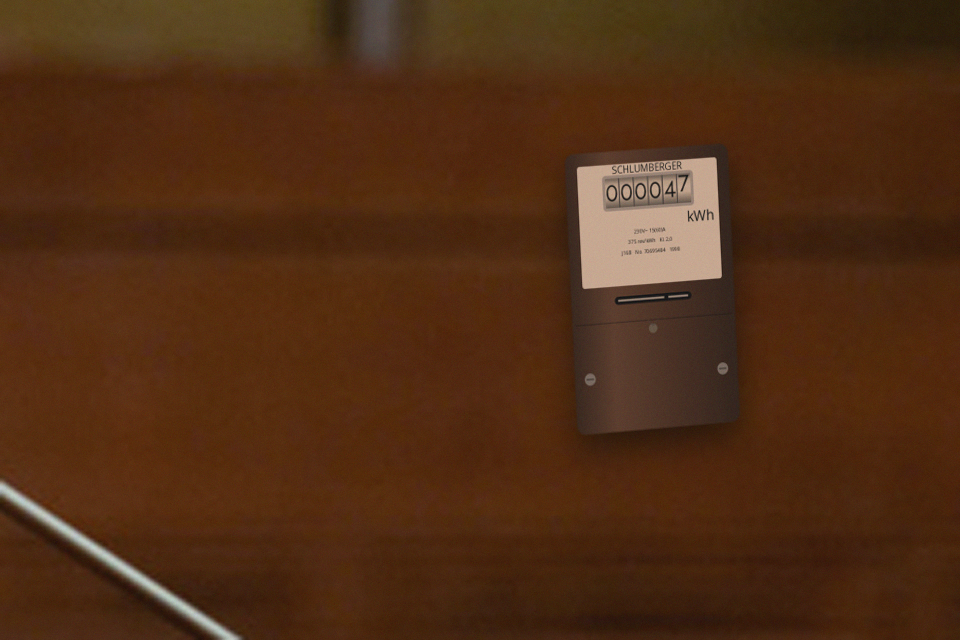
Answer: 47 kWh
